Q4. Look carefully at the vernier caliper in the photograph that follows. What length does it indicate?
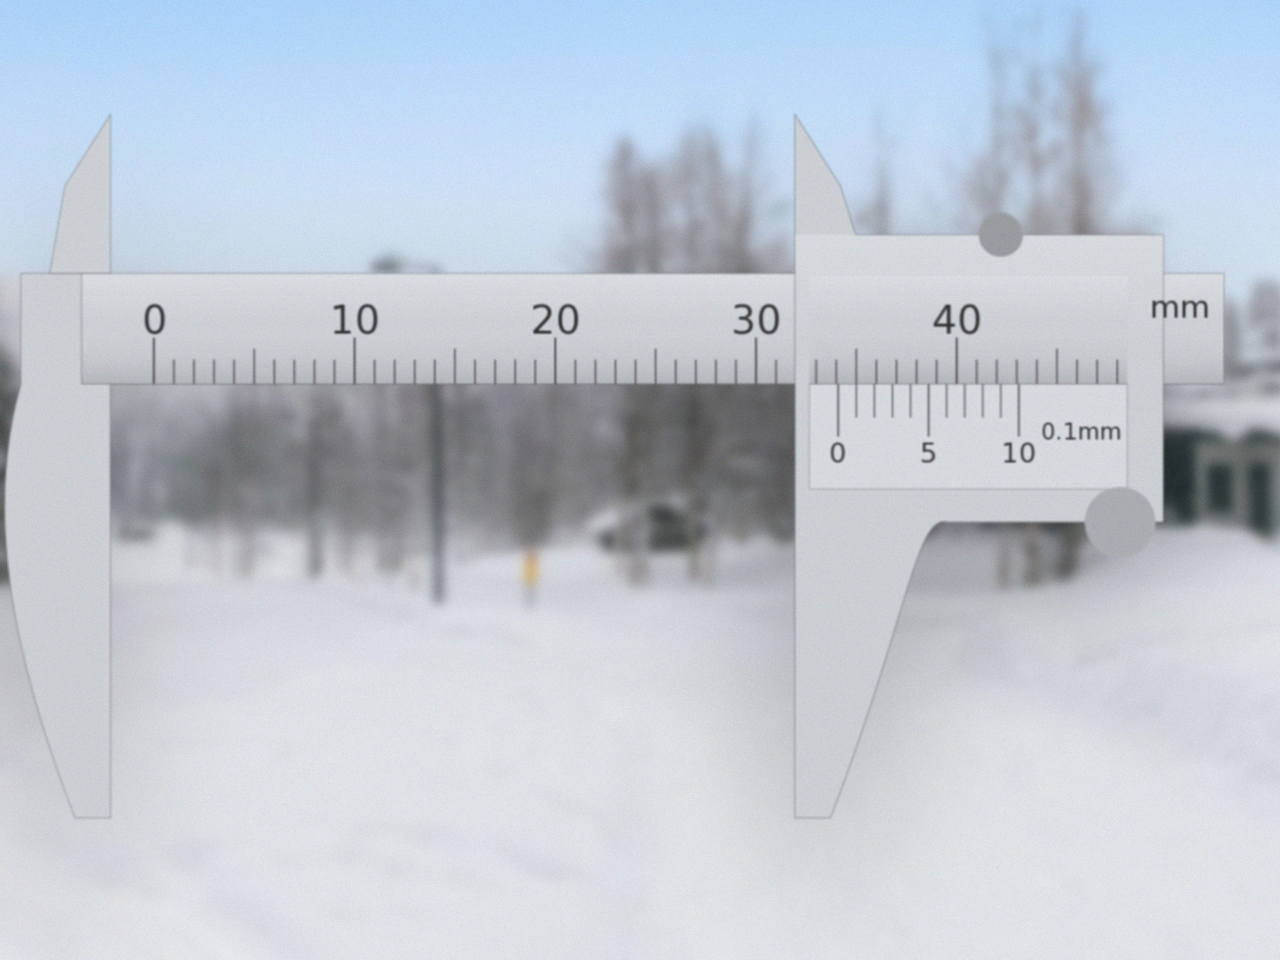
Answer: 34.1 mm
